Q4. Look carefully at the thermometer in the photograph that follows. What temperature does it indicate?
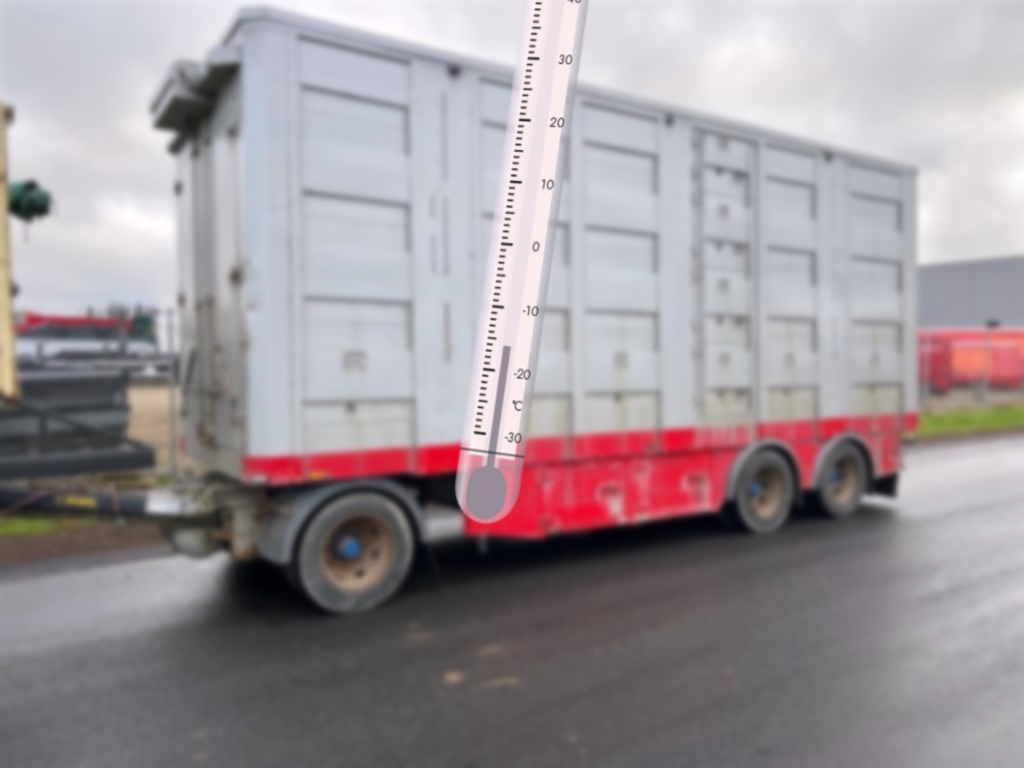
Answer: -16 °C
